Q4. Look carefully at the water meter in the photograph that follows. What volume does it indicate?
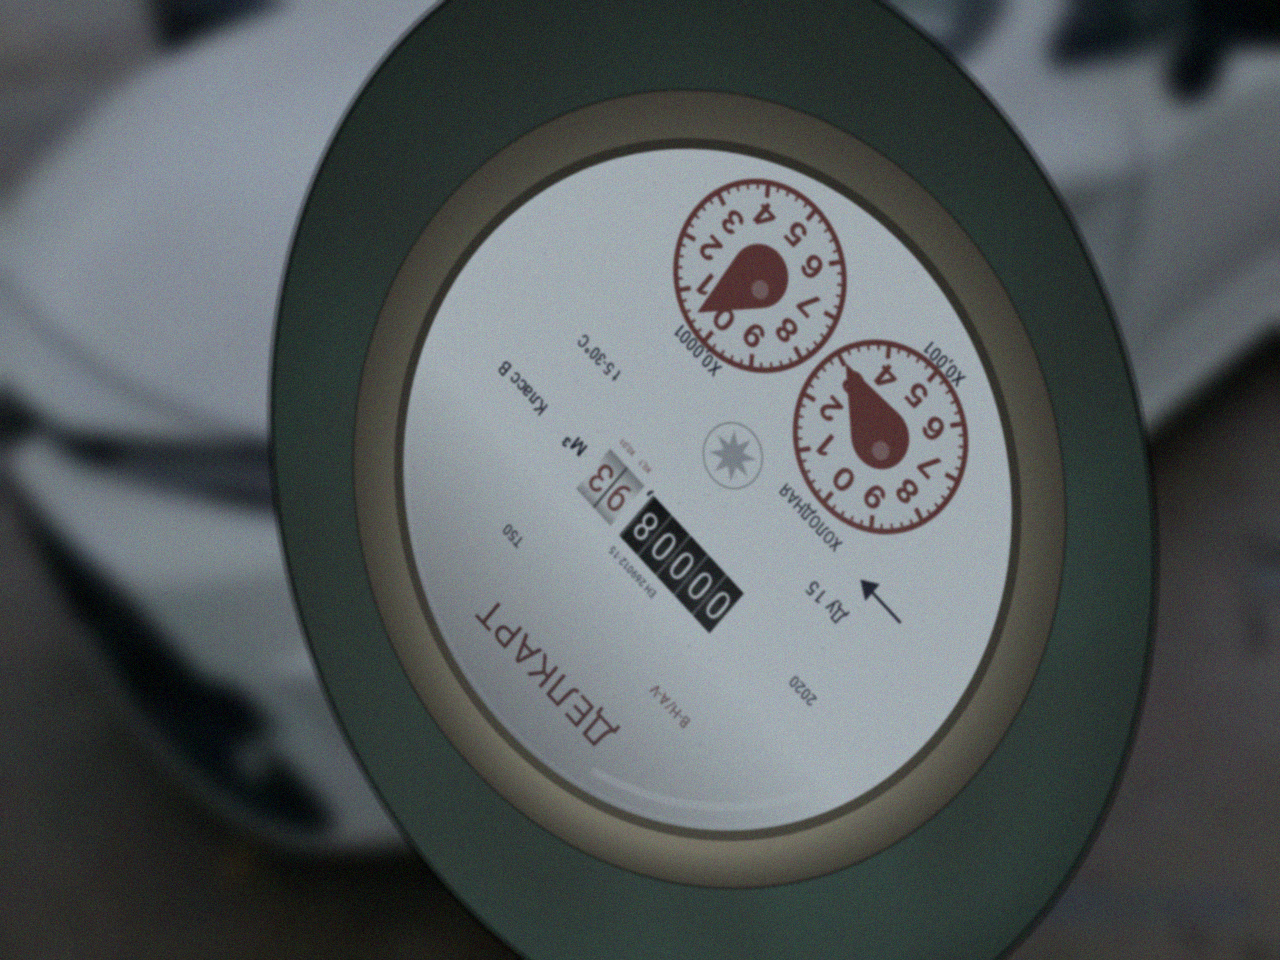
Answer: 8.9330 m³
